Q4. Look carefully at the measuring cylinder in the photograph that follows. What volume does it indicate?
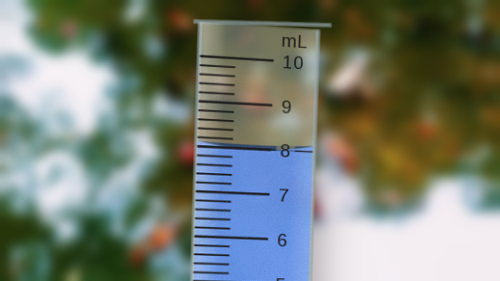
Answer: 8 mL
